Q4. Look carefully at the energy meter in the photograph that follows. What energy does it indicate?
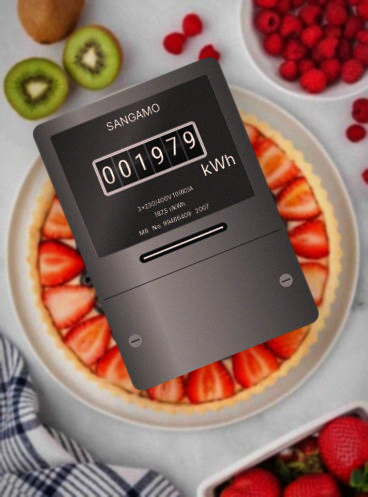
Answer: 1979 kWh
